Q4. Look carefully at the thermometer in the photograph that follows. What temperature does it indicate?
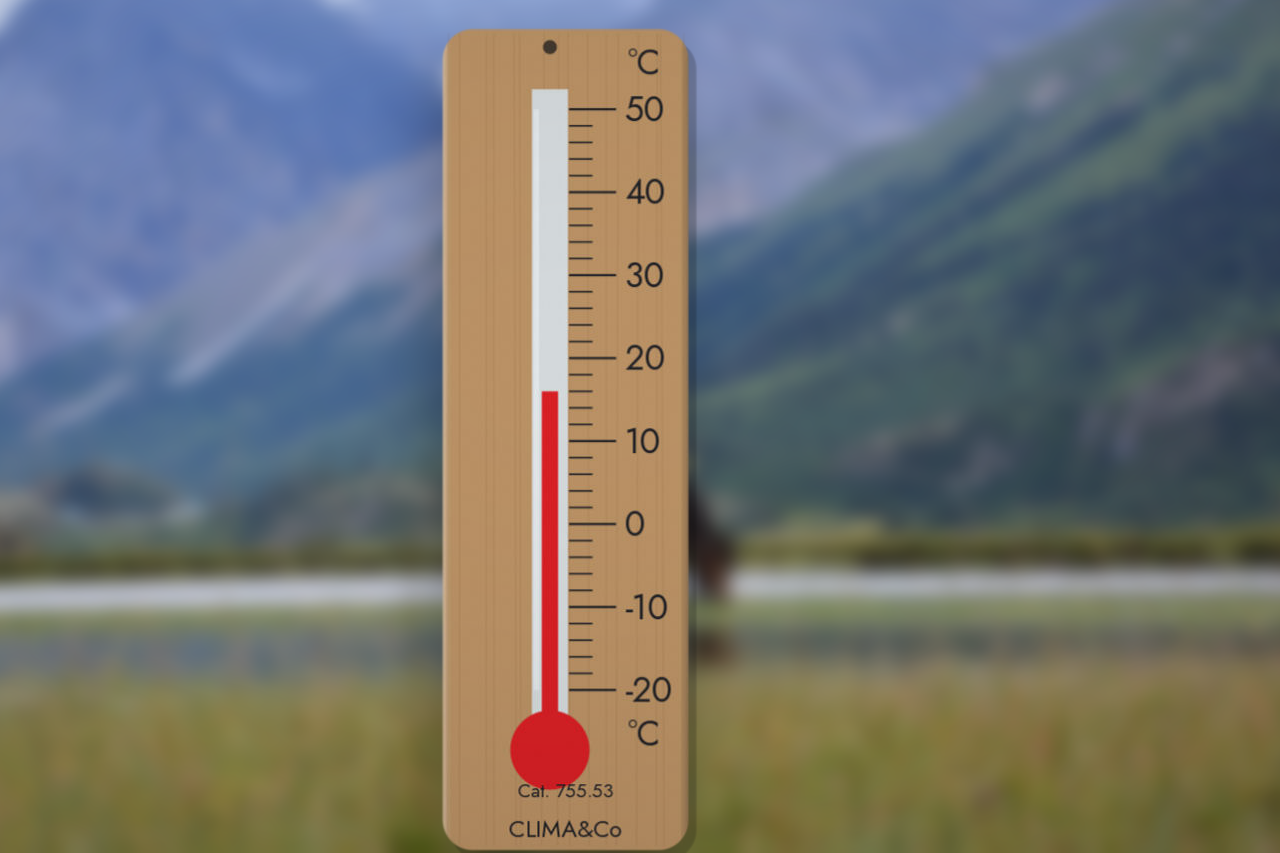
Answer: 16 °C
